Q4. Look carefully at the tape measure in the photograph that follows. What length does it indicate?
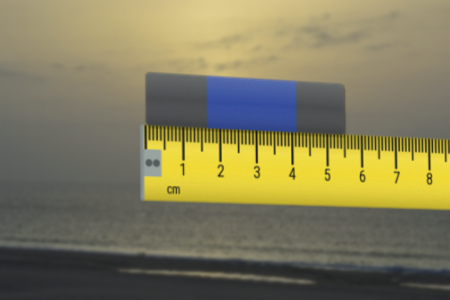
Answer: 5.5 cm
